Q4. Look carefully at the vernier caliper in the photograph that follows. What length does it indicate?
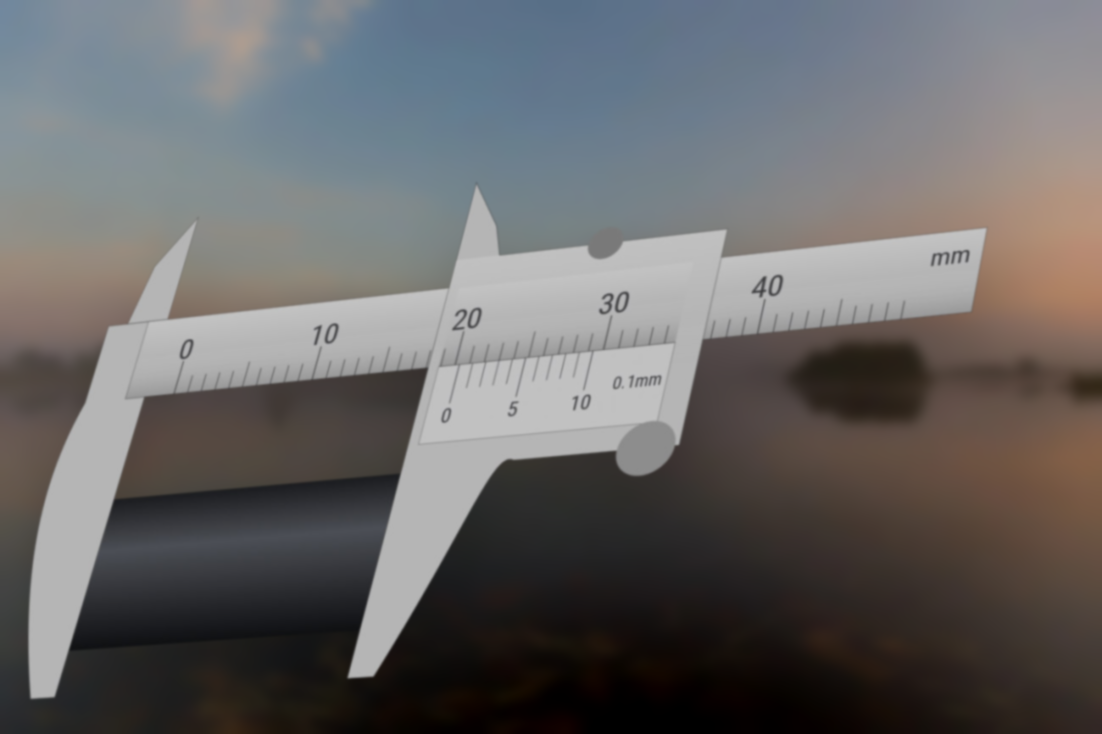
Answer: 20.3 mm
